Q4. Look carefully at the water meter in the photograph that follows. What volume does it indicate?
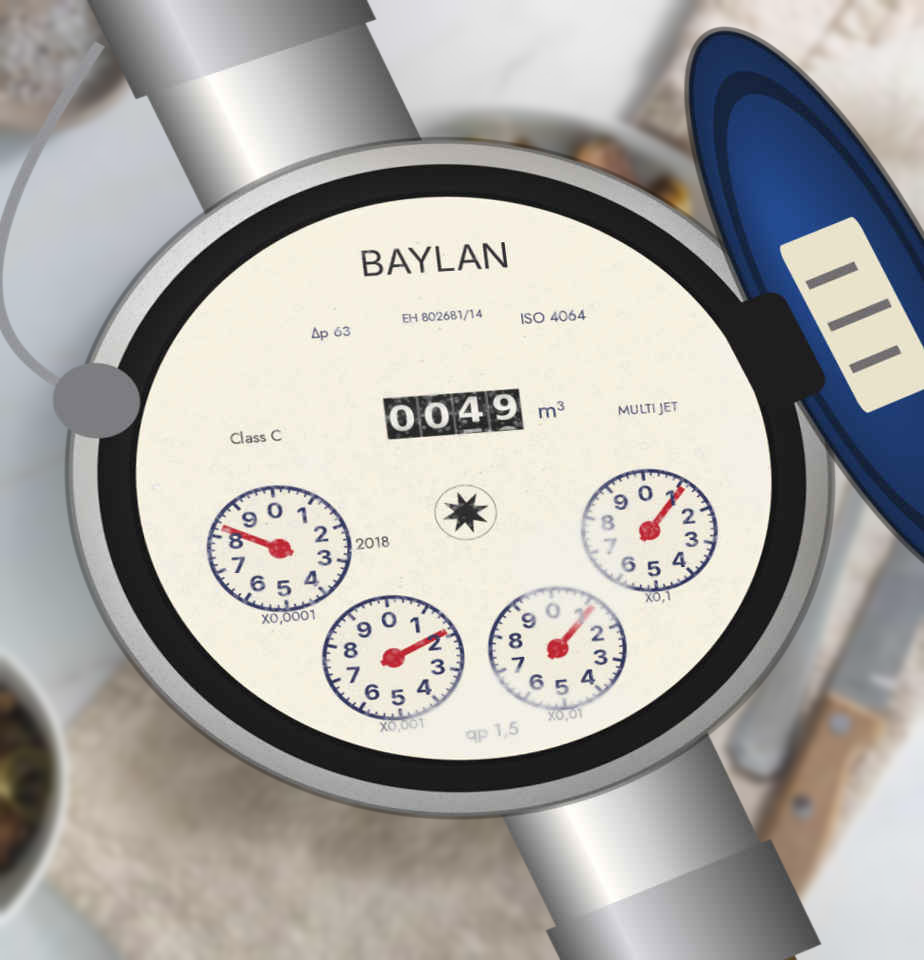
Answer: 49.1118 m³
